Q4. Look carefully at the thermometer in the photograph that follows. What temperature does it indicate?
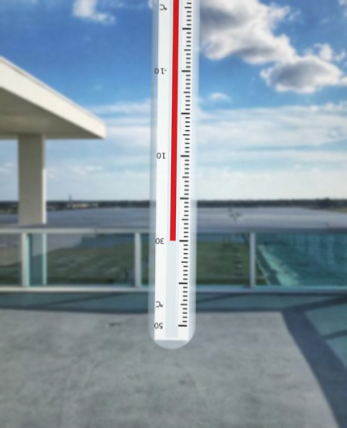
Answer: 30 °C
